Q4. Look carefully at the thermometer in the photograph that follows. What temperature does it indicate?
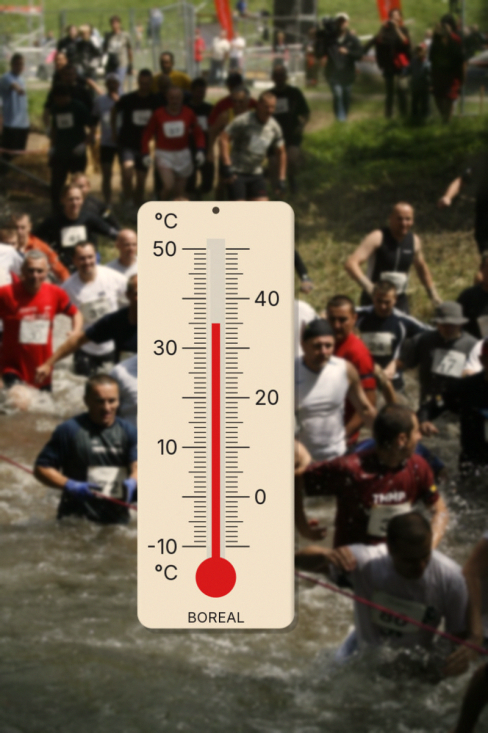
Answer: 35 °C
